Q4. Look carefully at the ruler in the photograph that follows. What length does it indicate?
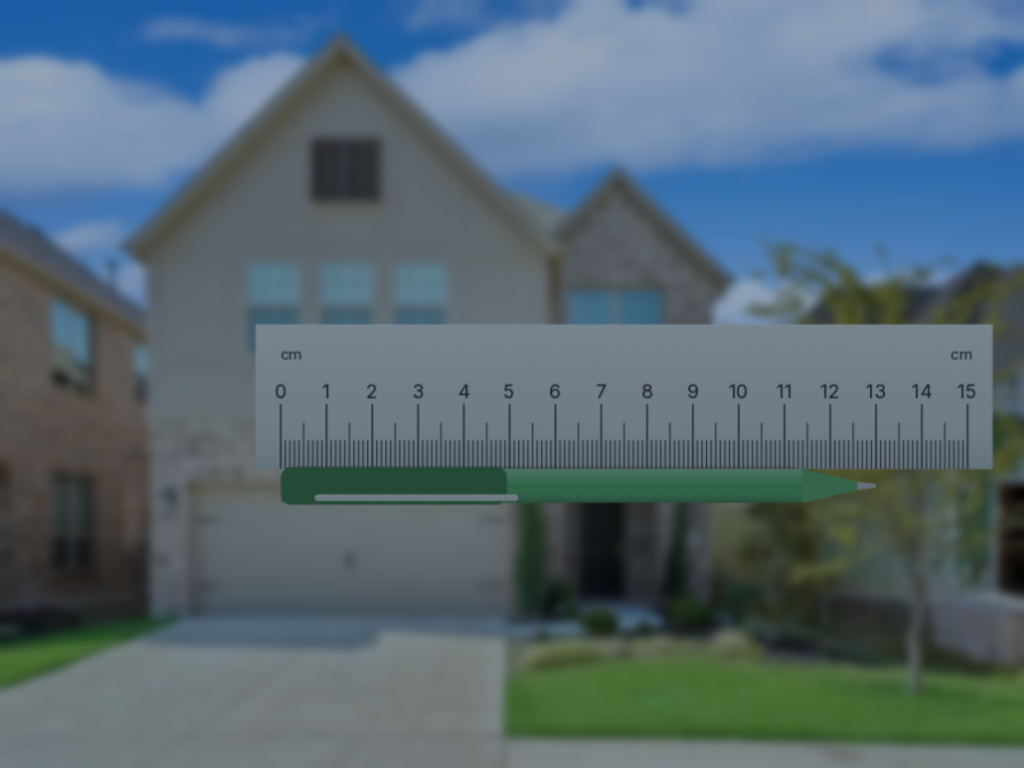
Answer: 13 cm
